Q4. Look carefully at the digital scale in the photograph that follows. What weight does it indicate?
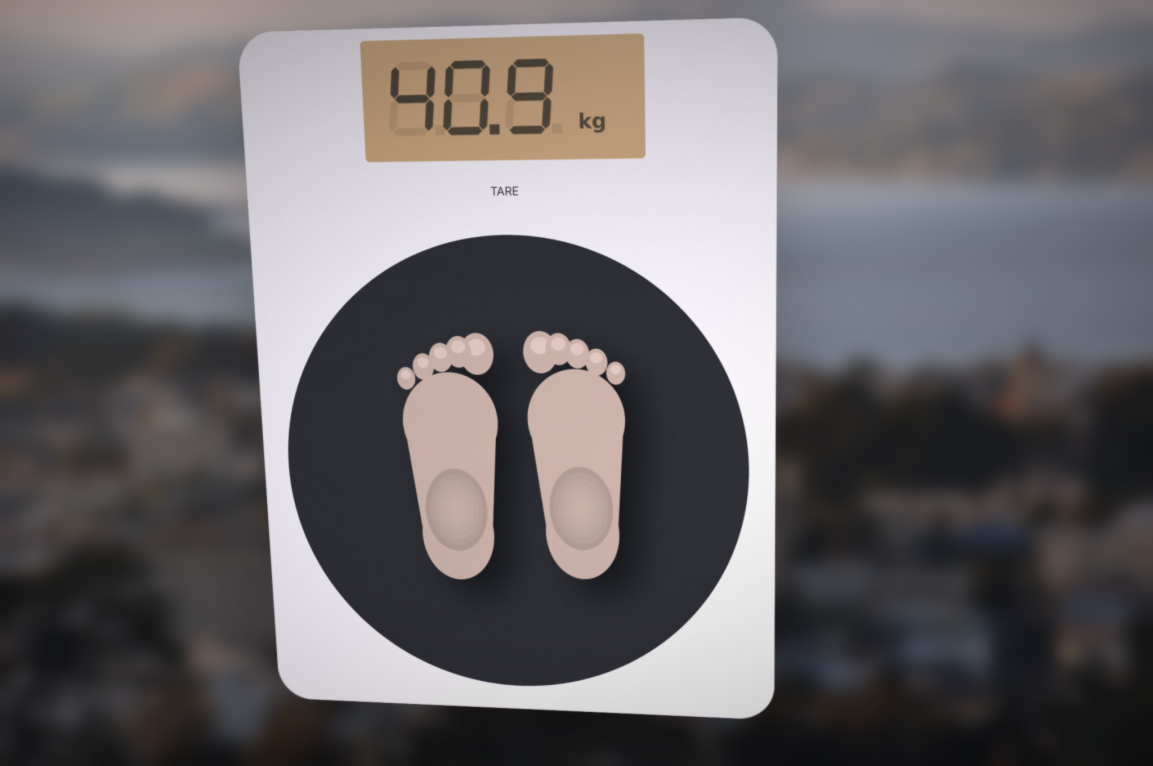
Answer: 40.9 kg
